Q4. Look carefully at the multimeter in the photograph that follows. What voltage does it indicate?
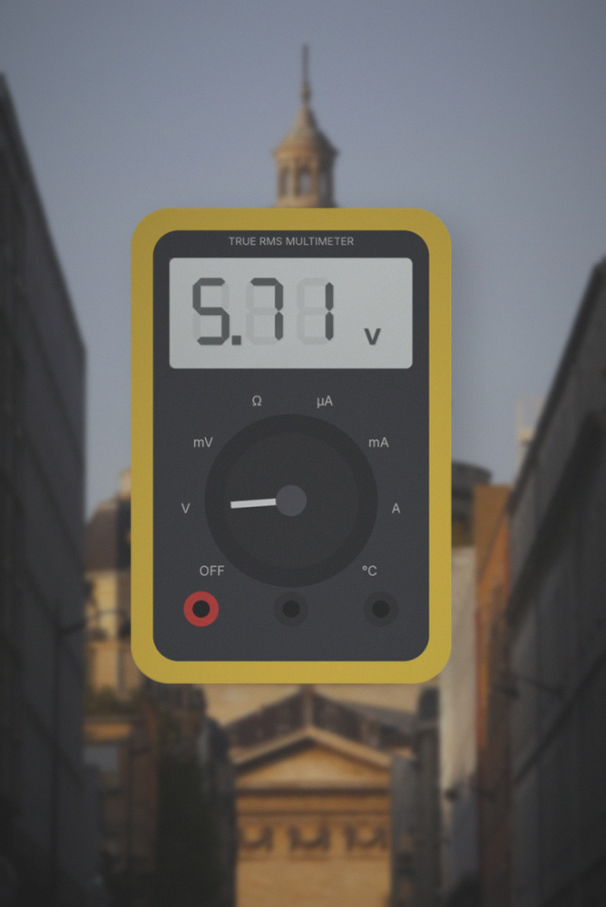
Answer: 5.71 V
